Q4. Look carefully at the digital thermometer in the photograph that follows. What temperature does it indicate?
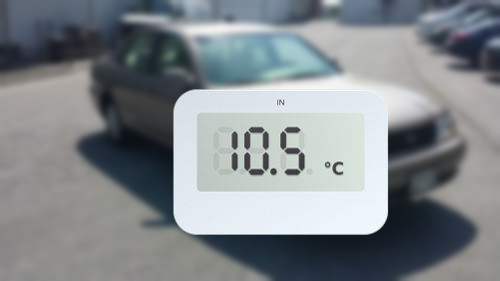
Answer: 10.5 °C
